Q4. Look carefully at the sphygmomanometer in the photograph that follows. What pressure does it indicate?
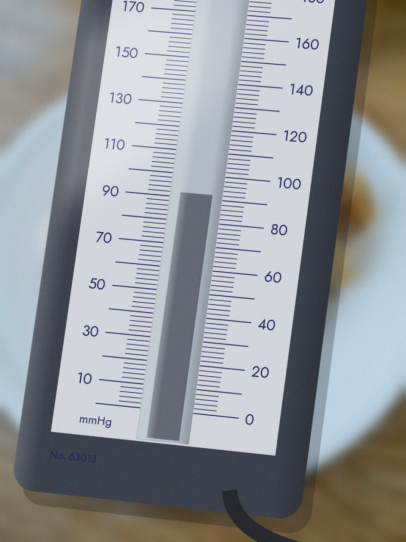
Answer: 92 mmHg
